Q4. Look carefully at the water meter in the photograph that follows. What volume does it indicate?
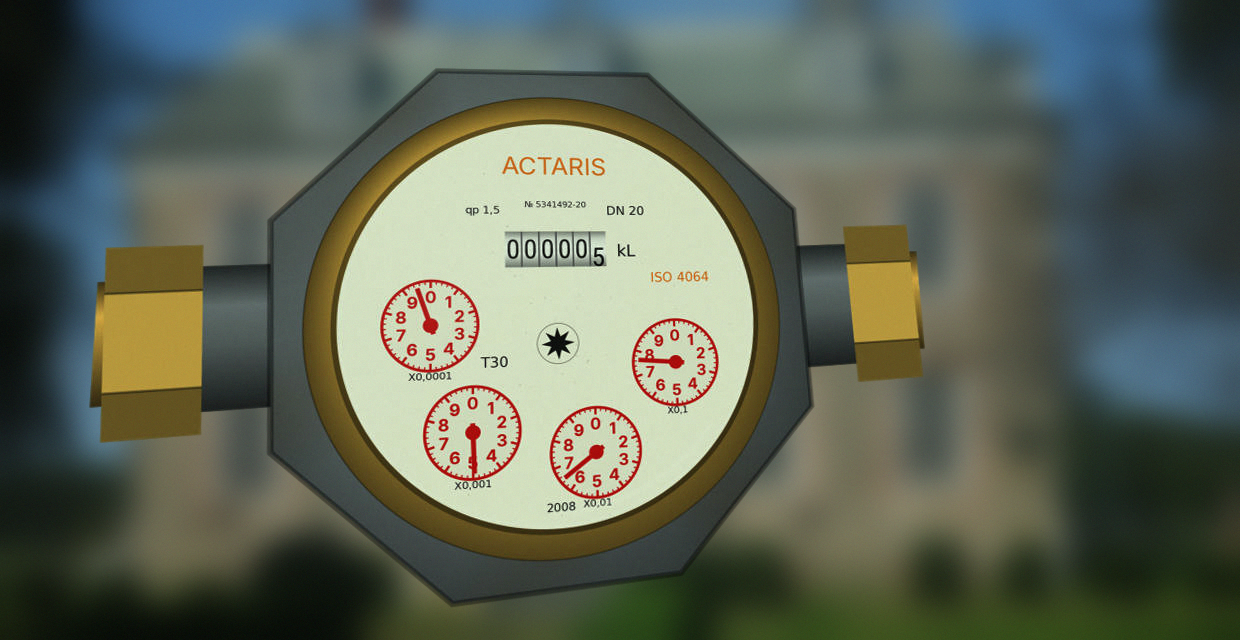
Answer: 4.7649 kL
